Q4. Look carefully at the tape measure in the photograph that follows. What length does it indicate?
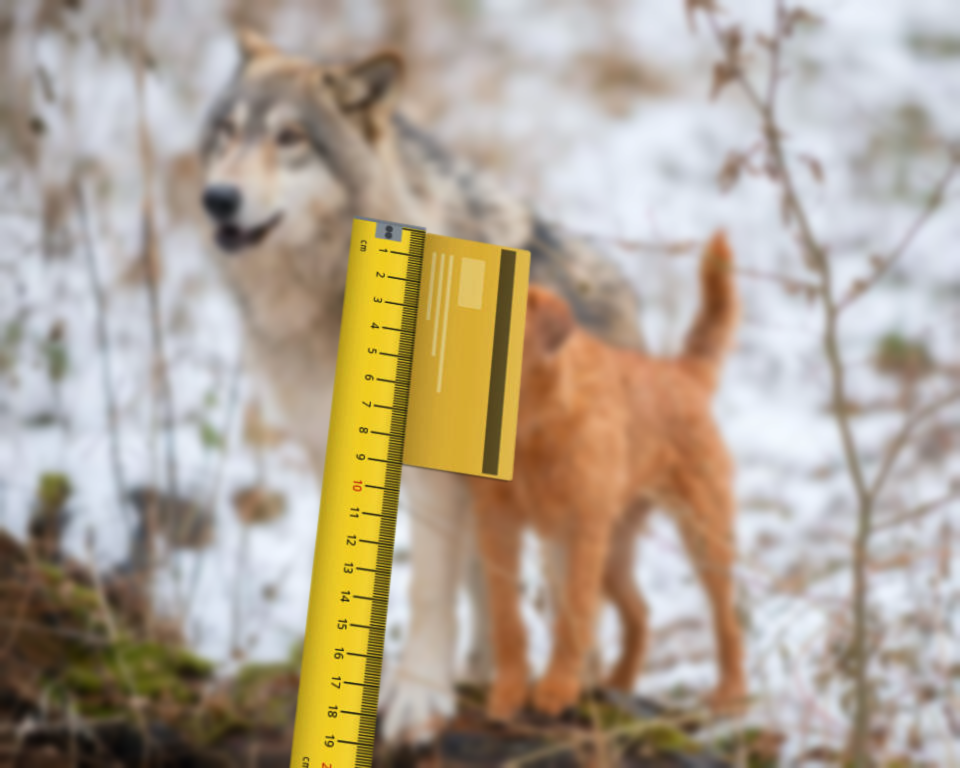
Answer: 9 cm
